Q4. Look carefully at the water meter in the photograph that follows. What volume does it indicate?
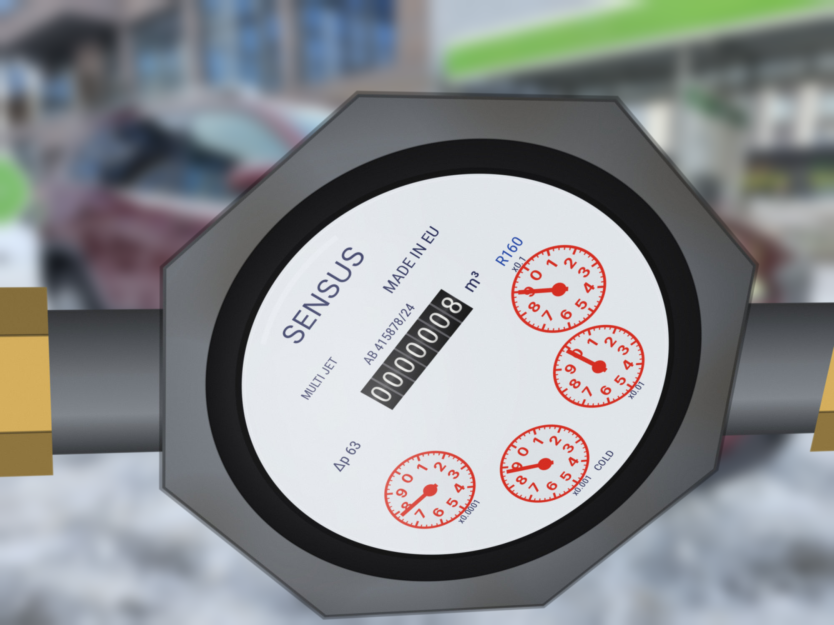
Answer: 8.8987 m³
